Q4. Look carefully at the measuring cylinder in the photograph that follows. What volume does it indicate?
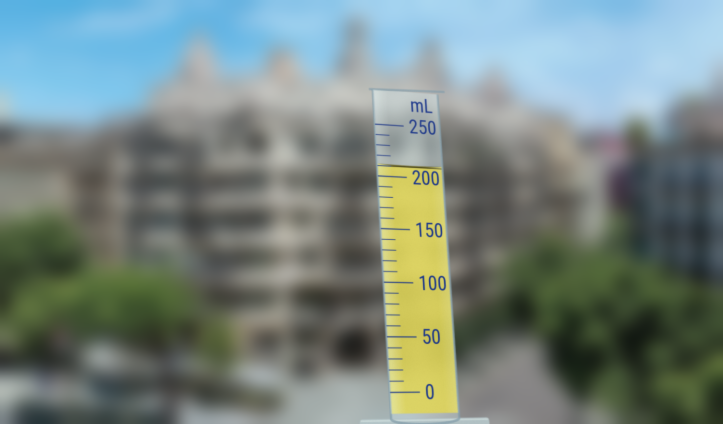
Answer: 210 mL
